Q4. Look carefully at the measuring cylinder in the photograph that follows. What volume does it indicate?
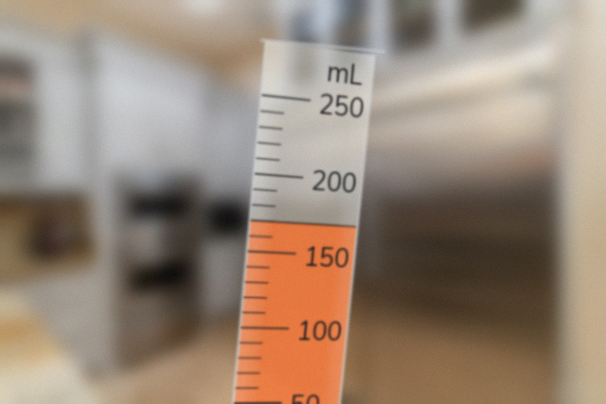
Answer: 170 mL
